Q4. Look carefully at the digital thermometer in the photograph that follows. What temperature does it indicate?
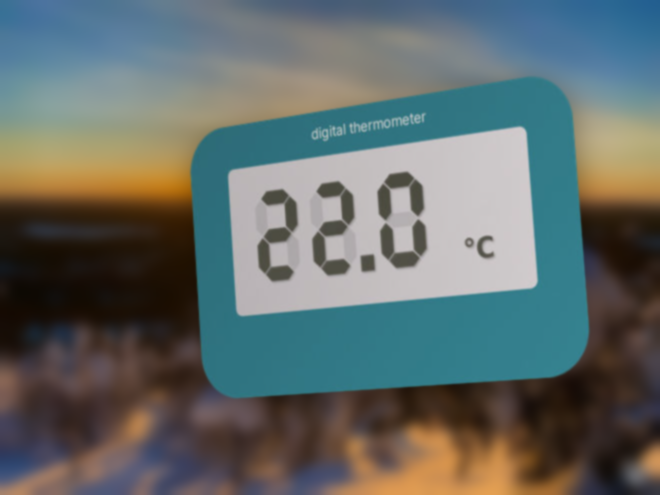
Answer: 22.0 °C
